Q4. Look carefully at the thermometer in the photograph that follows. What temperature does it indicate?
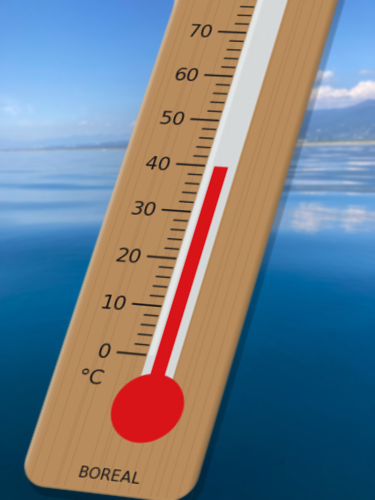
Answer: 40 °C
